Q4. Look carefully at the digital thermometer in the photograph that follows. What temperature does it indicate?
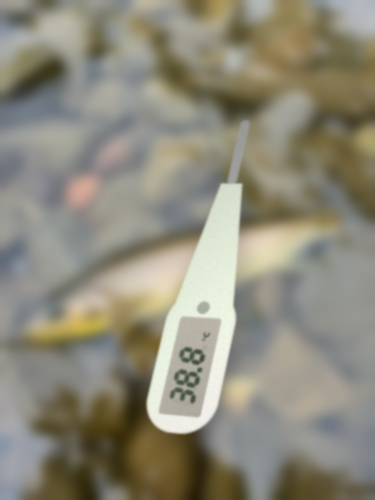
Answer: 38.8 °C
